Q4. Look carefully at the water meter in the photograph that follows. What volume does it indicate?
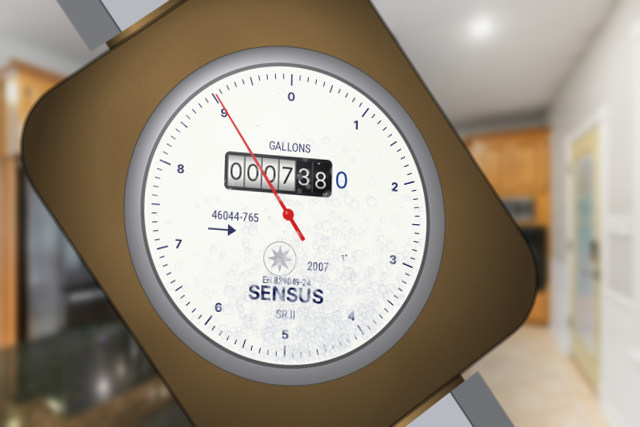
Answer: 7379.0 gal
